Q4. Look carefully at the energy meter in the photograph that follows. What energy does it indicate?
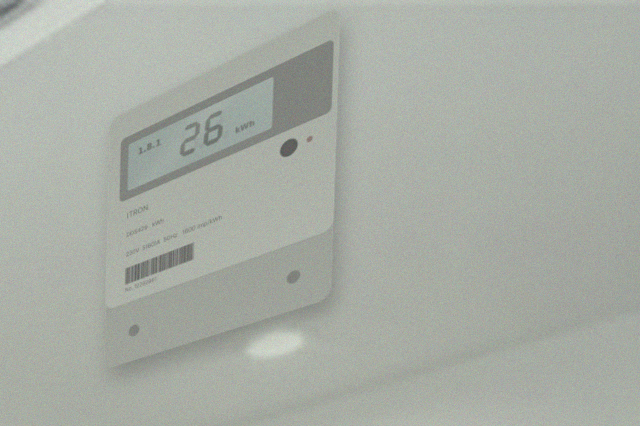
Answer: 26 kWh
